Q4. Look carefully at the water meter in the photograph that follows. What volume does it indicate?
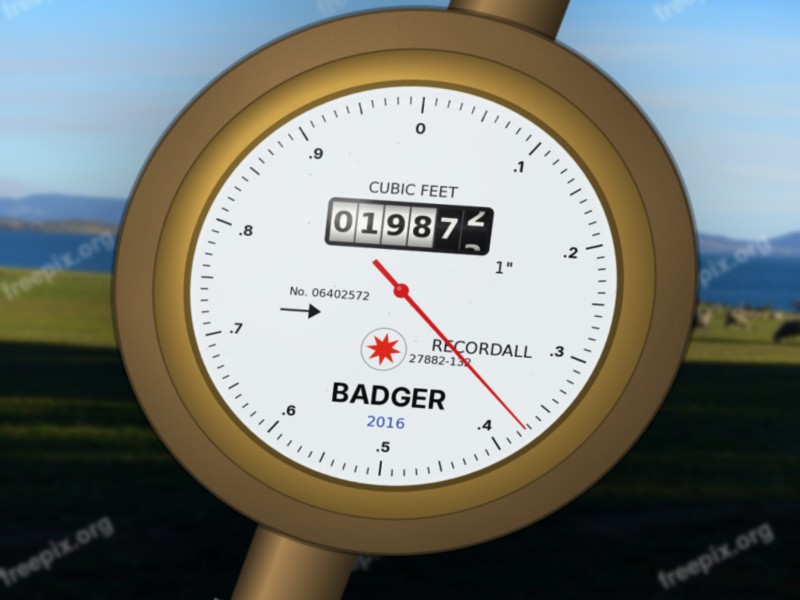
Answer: 19872.37 ft³
